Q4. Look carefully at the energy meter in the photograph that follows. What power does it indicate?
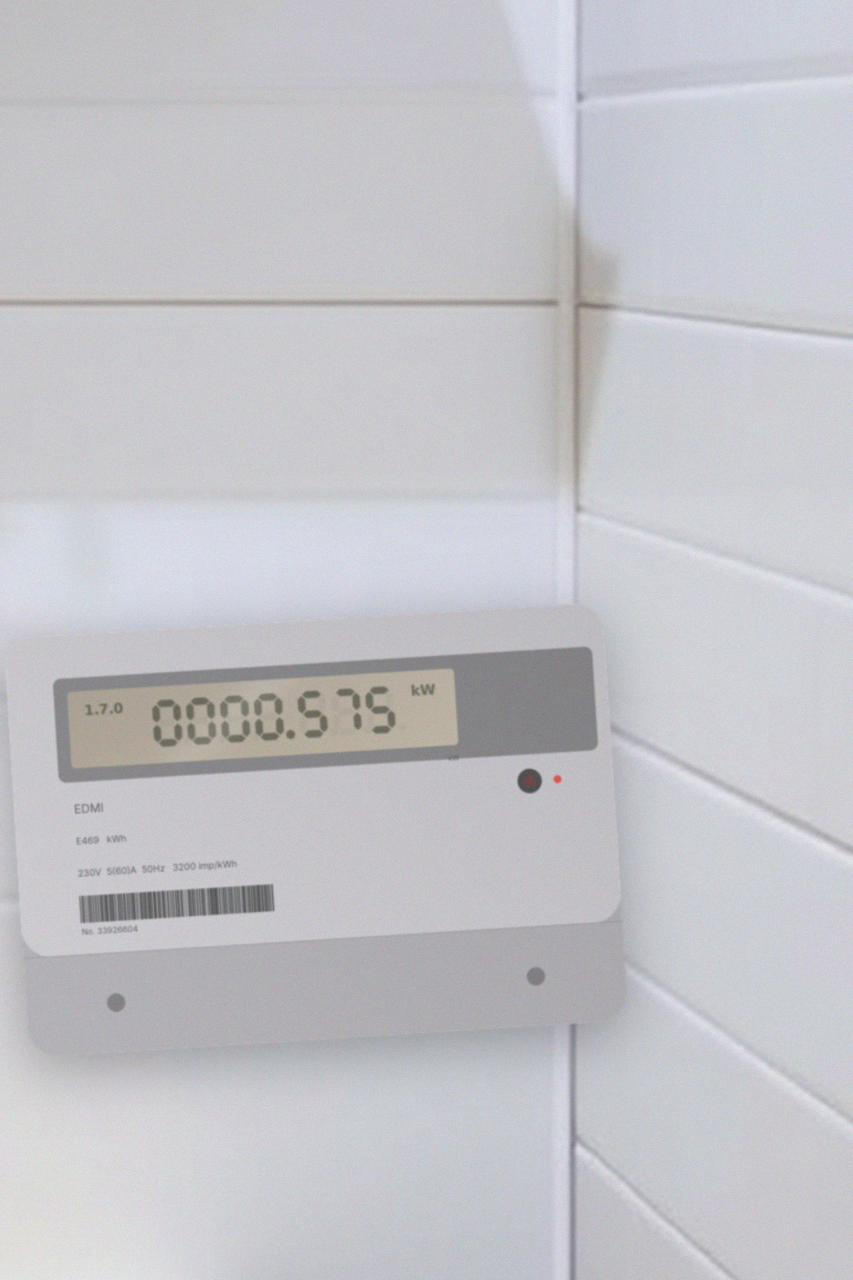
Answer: 0.575 kW
